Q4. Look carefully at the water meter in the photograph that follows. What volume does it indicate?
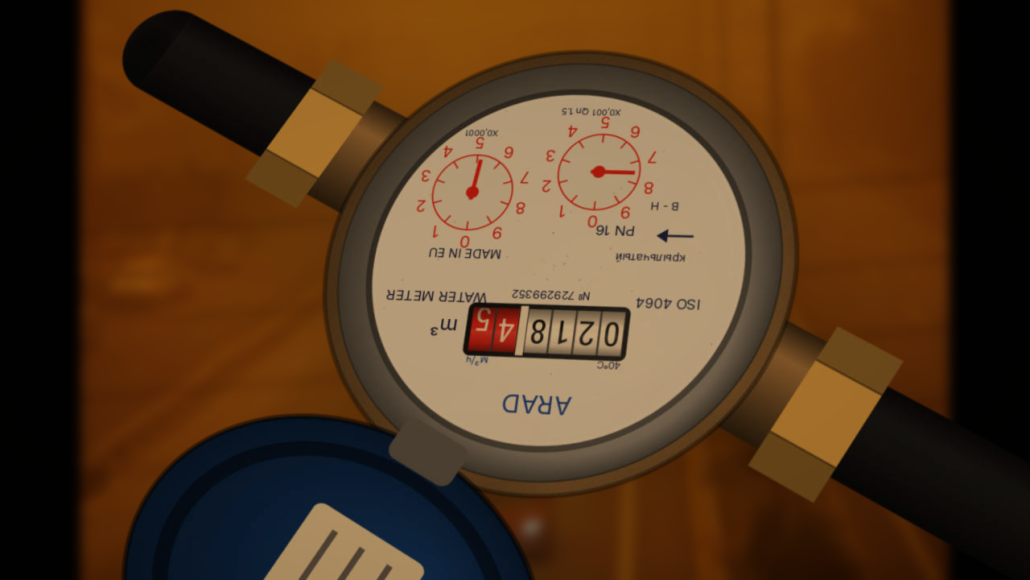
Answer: 218.4475 m³
